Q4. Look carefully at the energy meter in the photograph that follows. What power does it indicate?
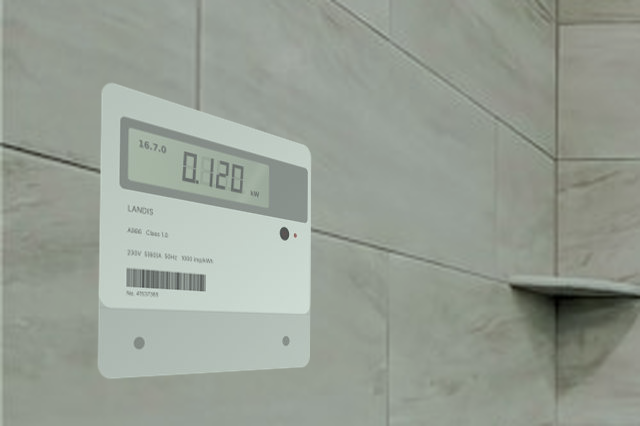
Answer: 0.120 kW
